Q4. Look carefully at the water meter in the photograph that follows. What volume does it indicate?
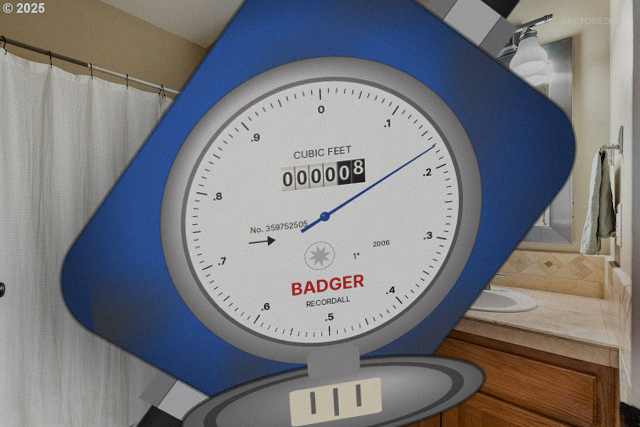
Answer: 8.17 ft³
